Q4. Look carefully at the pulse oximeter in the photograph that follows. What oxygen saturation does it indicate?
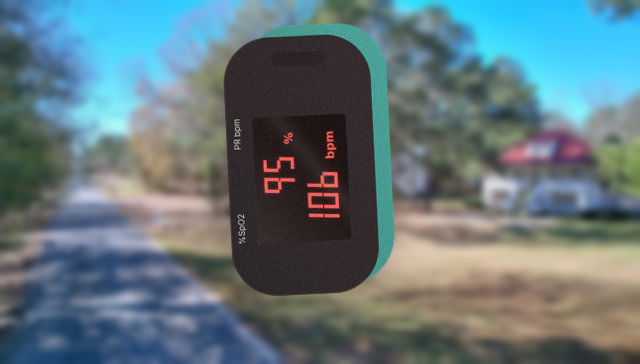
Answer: 95 %
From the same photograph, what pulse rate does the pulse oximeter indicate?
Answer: 106 bpm
